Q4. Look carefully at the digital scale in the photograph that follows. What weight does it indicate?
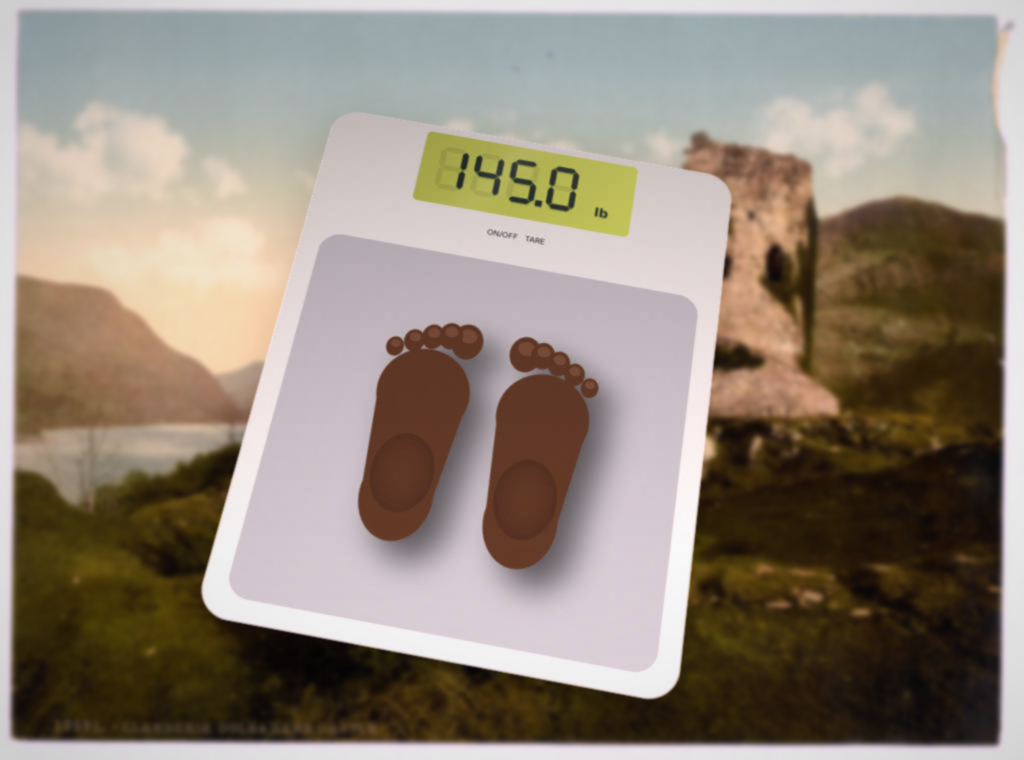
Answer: 145.0 lb
